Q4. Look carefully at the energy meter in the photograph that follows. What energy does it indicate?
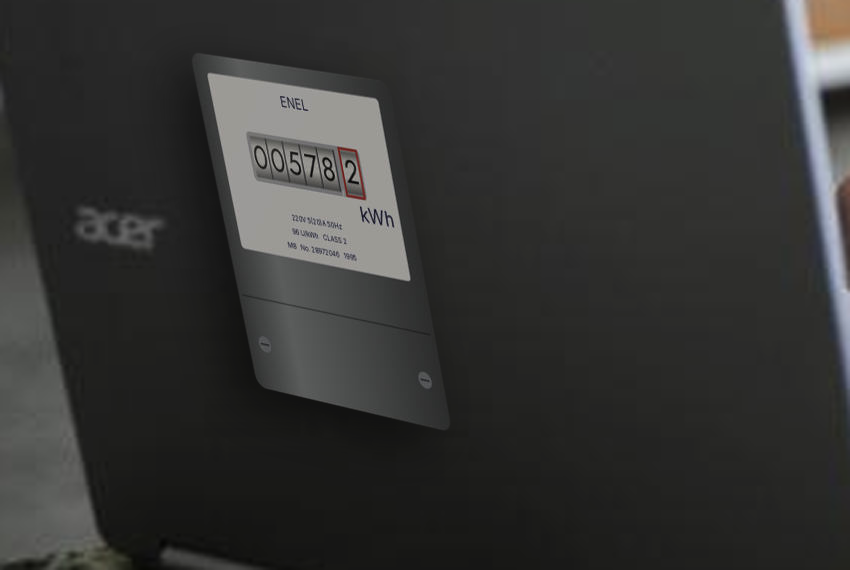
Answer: 578.2 kWh
